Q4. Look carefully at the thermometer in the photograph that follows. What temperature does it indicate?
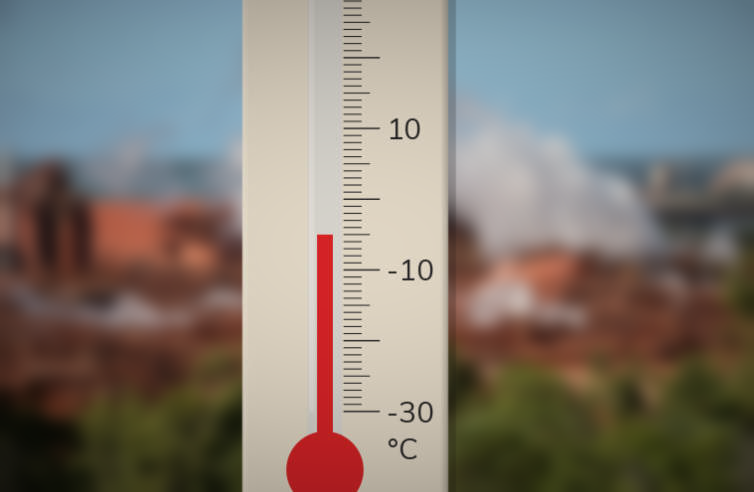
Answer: -5 °C
